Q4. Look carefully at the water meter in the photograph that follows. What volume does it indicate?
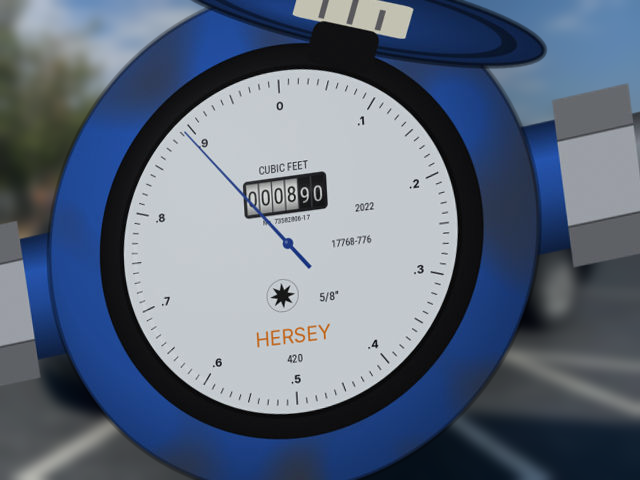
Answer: 889.89 ft³
